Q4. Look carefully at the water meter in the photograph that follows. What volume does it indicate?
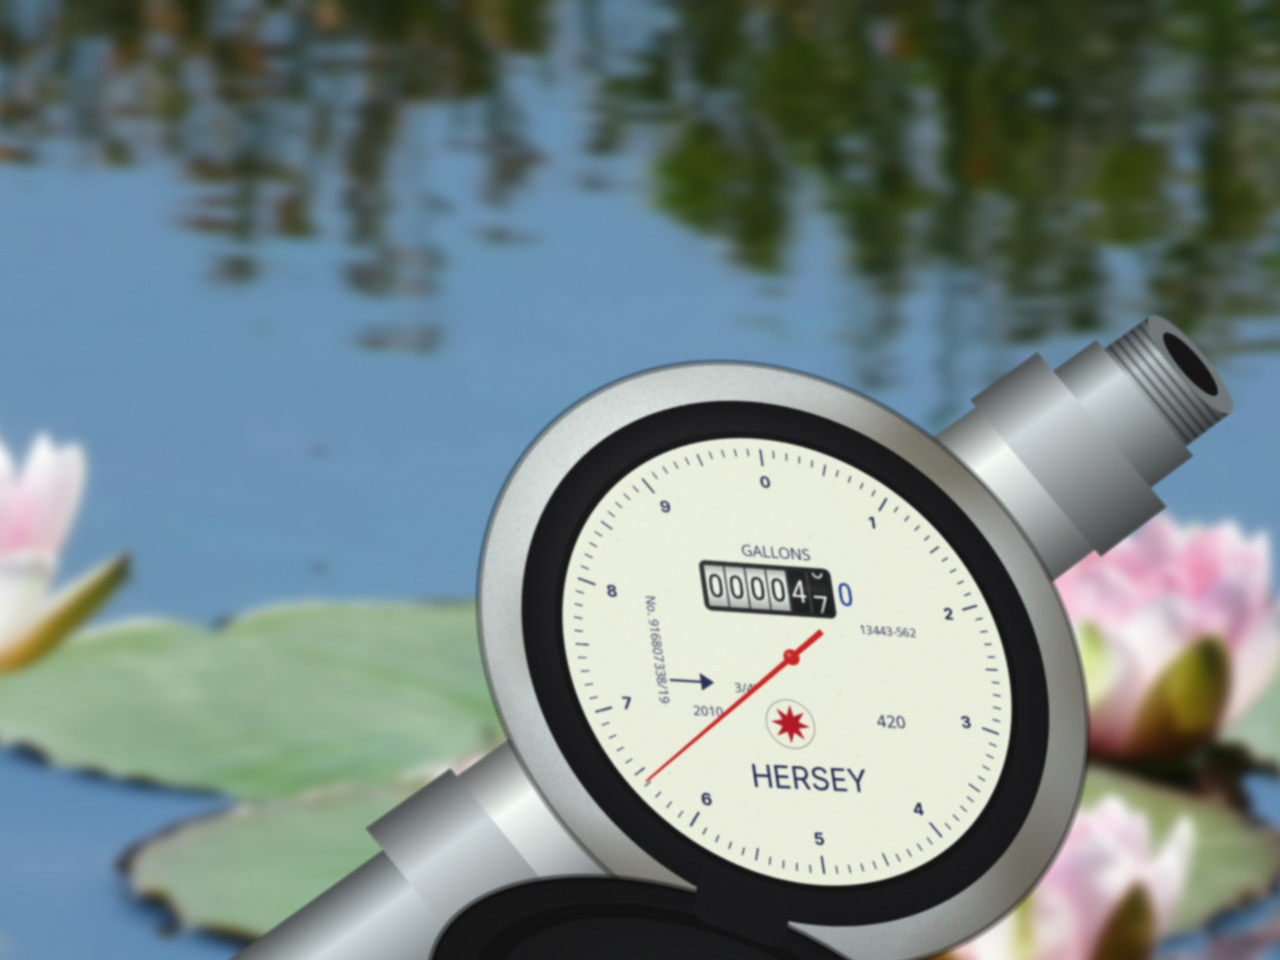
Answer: 466.4 gal
